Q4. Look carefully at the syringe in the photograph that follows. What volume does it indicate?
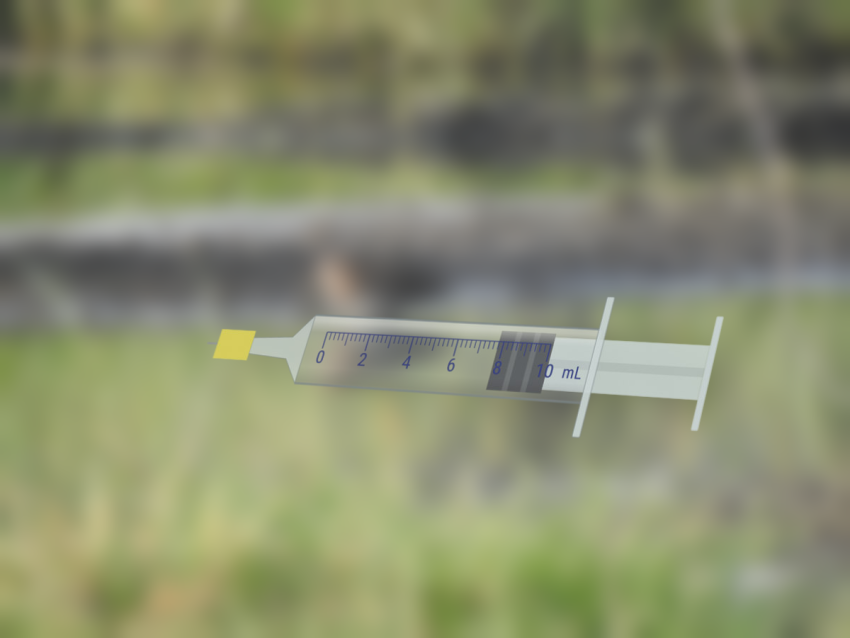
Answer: 7.8 mL
